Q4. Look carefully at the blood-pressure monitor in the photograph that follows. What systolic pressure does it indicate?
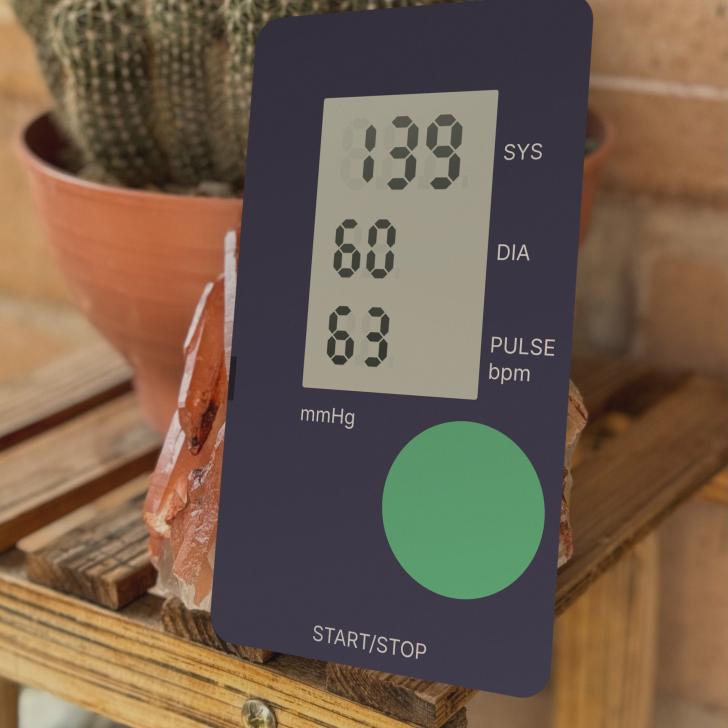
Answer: 139 mmHg
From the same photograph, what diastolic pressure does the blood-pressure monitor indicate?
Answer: 60 mmHg
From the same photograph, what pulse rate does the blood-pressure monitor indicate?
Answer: 63 bpm
